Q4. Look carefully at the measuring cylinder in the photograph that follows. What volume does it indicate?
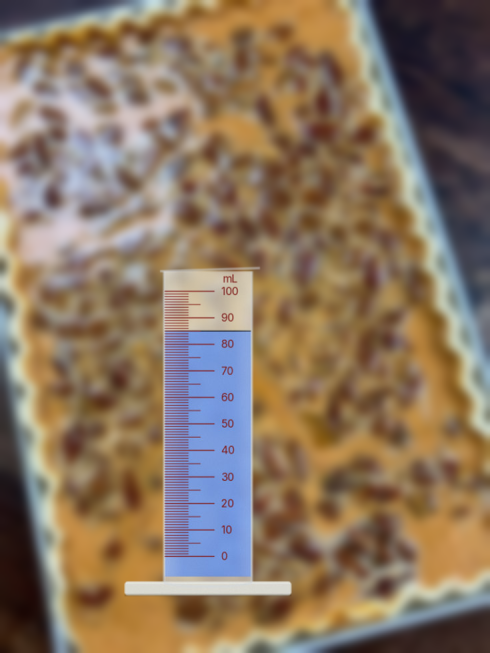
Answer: 85 mL
